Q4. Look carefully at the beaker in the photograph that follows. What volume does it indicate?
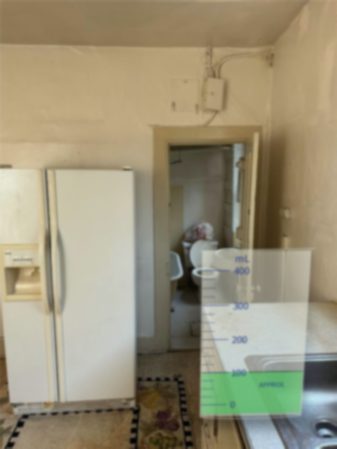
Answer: 100 mL
